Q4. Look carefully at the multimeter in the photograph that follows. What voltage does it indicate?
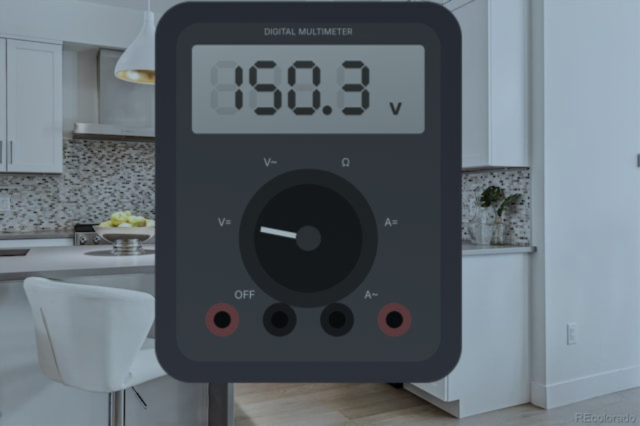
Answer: 150.3 V
